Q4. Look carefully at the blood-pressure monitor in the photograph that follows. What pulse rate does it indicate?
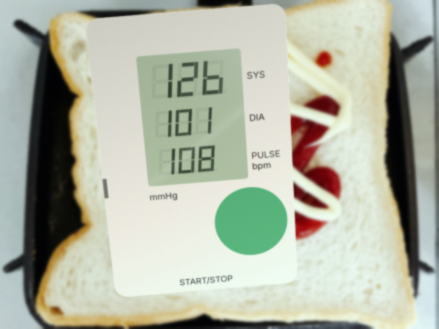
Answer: 108 bpm
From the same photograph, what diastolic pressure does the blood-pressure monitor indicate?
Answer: 101 mmHg
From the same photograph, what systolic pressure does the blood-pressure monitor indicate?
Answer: 126 mmHg
